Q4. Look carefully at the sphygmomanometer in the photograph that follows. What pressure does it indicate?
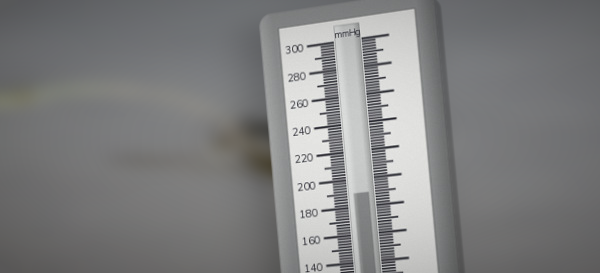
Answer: 190 mmHg
